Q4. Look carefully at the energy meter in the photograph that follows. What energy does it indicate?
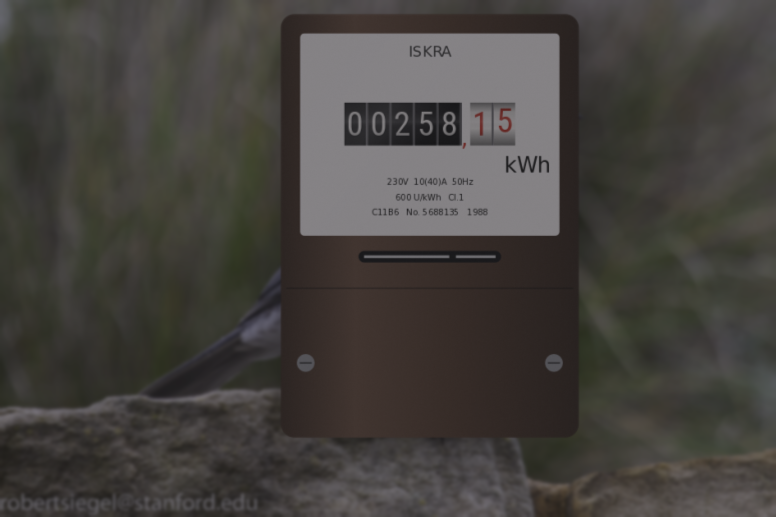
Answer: 258.15 kWh
